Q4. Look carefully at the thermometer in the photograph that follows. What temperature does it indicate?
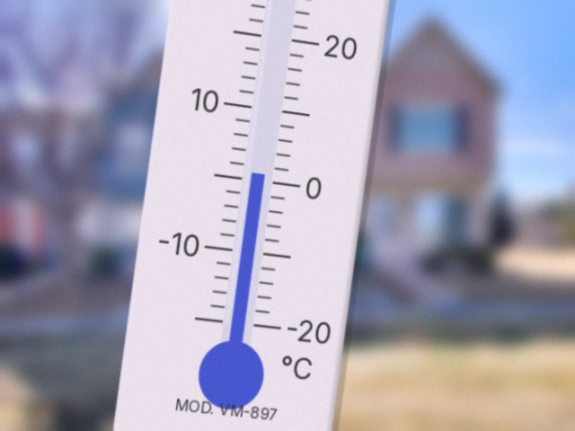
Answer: 1 °C
